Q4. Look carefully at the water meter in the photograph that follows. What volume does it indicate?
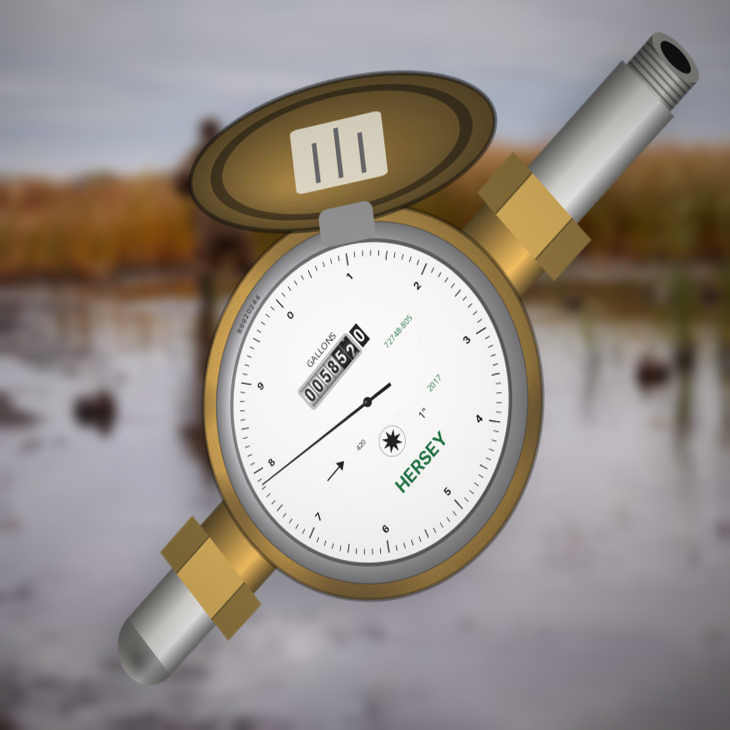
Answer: 58517.8 gal
